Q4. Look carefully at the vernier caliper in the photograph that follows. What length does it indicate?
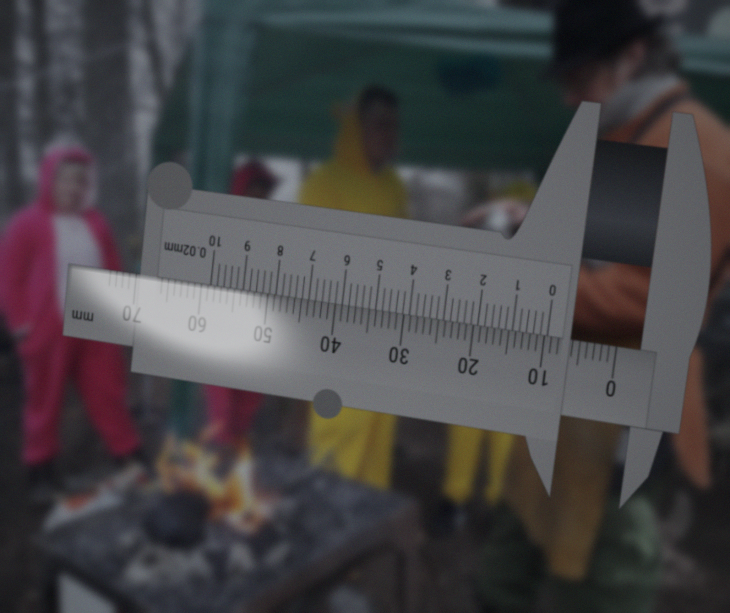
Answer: 9.6 mm
